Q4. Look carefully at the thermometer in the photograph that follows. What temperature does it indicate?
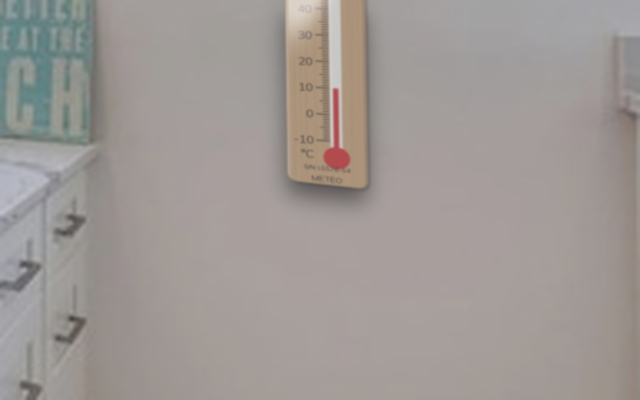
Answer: 10 °C
